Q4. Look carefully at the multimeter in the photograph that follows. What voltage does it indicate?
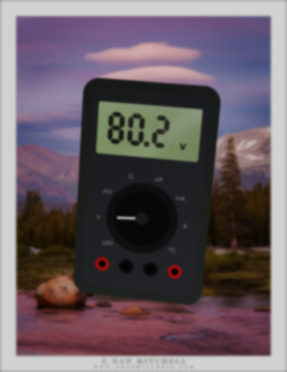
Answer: 80.2 V
